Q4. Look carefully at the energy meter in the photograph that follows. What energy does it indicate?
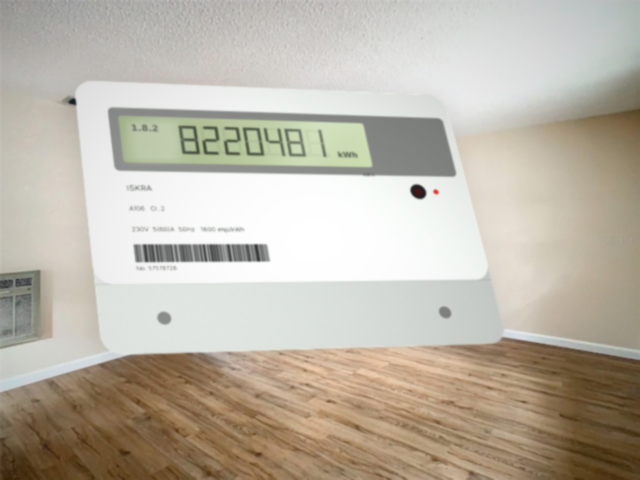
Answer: 8220481 kWh
